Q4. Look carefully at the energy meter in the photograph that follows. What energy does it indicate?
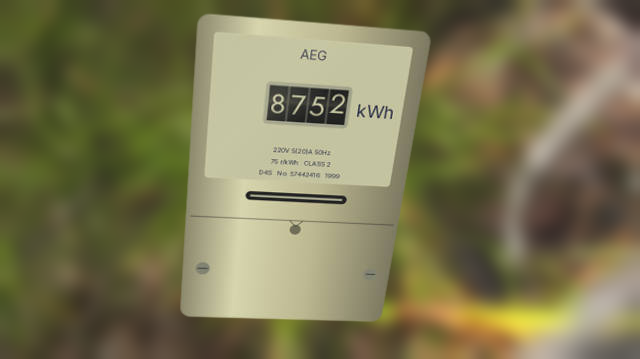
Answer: 8752 kWh
